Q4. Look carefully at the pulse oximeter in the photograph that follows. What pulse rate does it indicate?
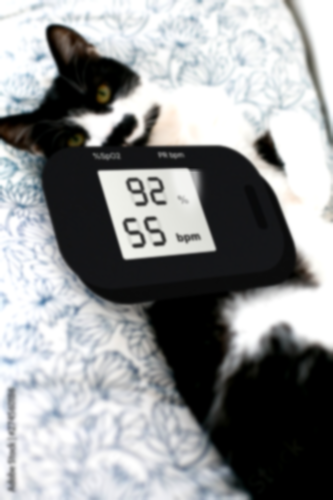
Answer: 55 bpm
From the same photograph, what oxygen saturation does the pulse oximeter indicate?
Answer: 92 %
